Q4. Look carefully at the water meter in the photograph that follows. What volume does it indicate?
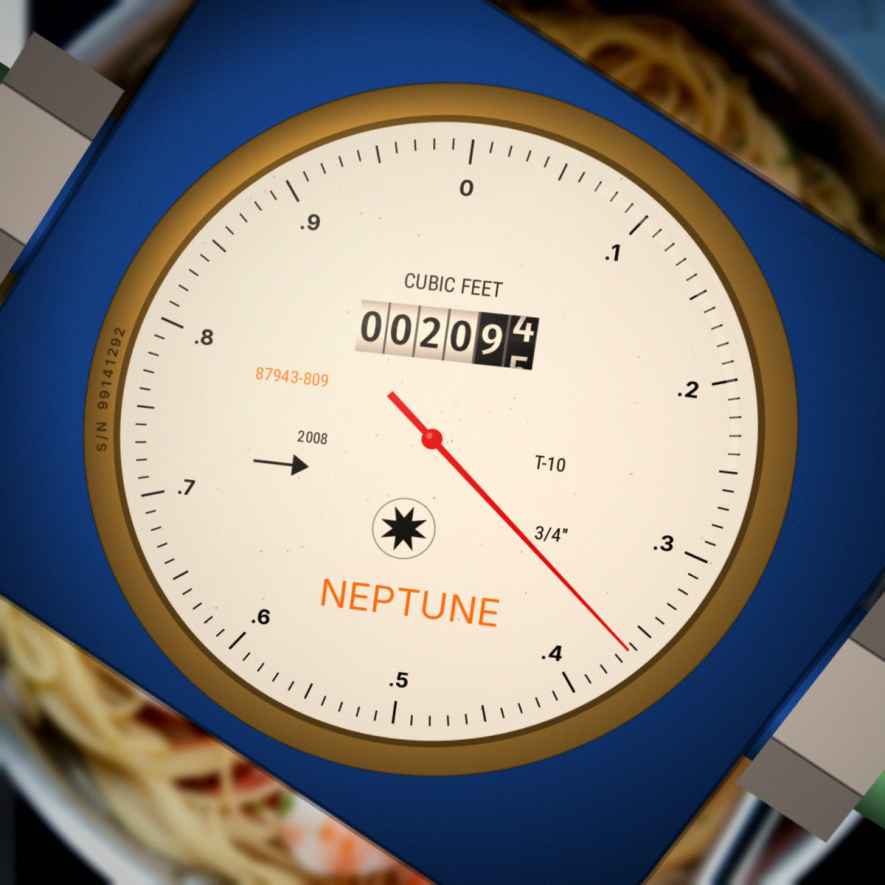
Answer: 2094.36 ft³
